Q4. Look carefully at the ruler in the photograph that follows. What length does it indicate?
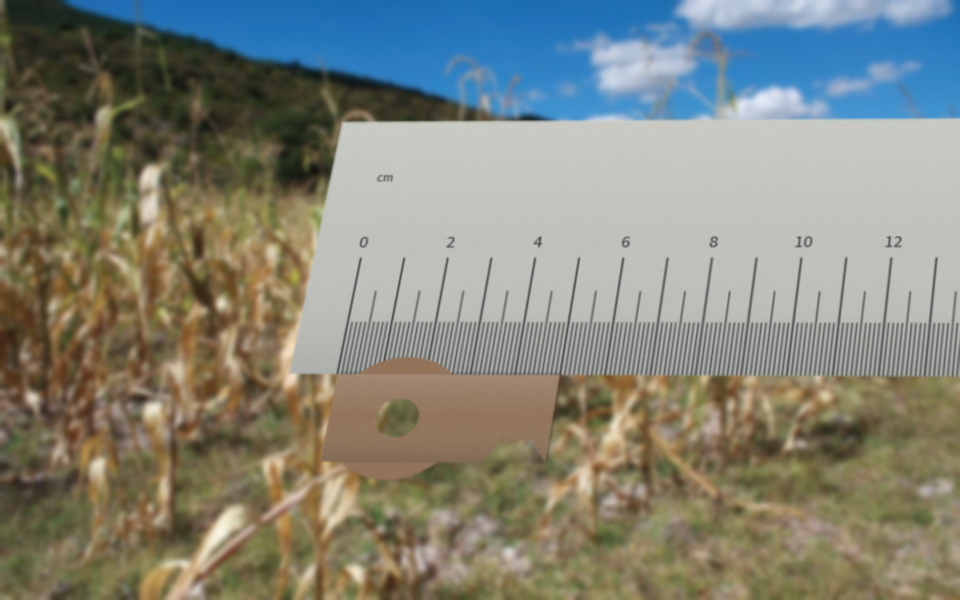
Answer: 5 cm
